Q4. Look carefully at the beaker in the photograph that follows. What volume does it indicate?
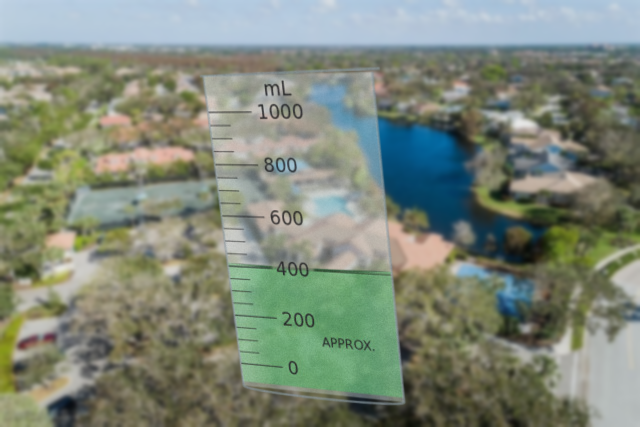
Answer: 400 mL
